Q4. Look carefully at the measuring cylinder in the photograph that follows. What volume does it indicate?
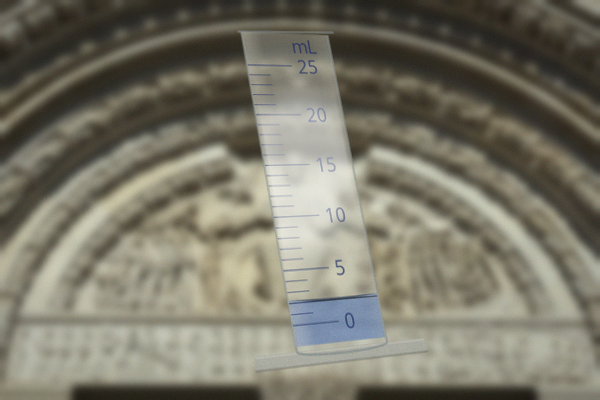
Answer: 2 mL
